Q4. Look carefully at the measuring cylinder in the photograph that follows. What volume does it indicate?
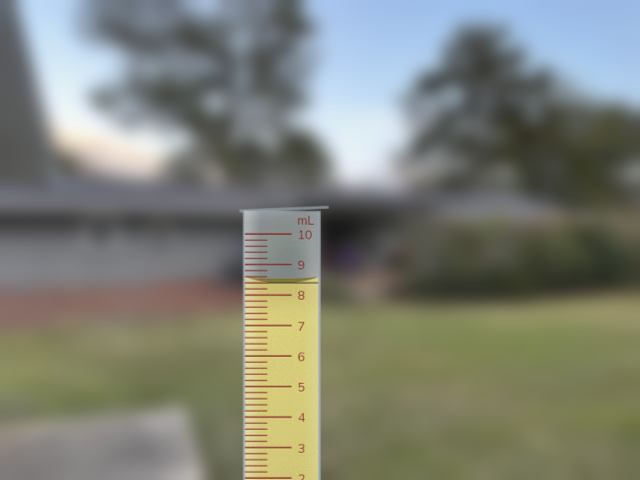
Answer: 8.4 mL
